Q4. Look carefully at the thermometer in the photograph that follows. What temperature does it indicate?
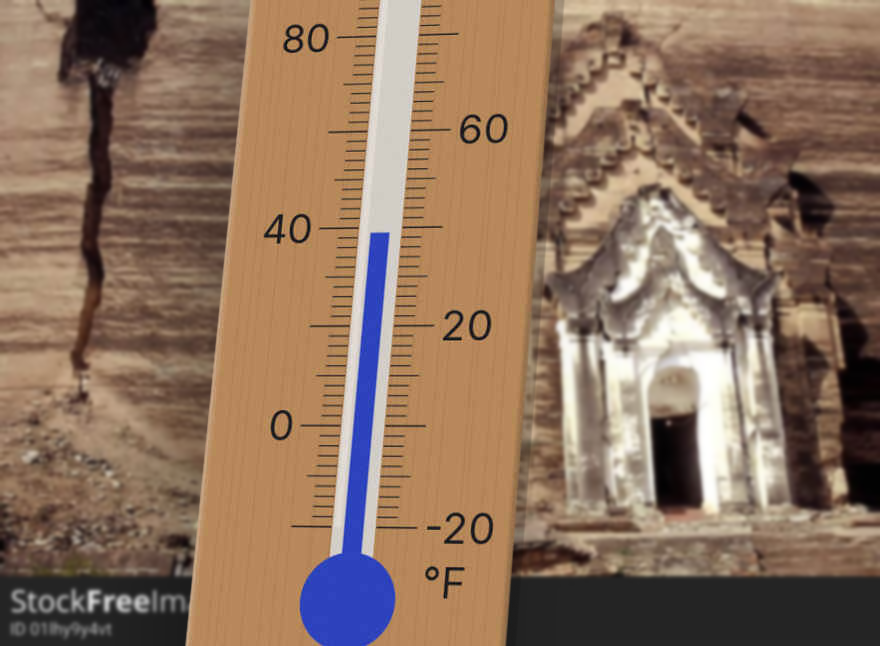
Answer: 39 °F
